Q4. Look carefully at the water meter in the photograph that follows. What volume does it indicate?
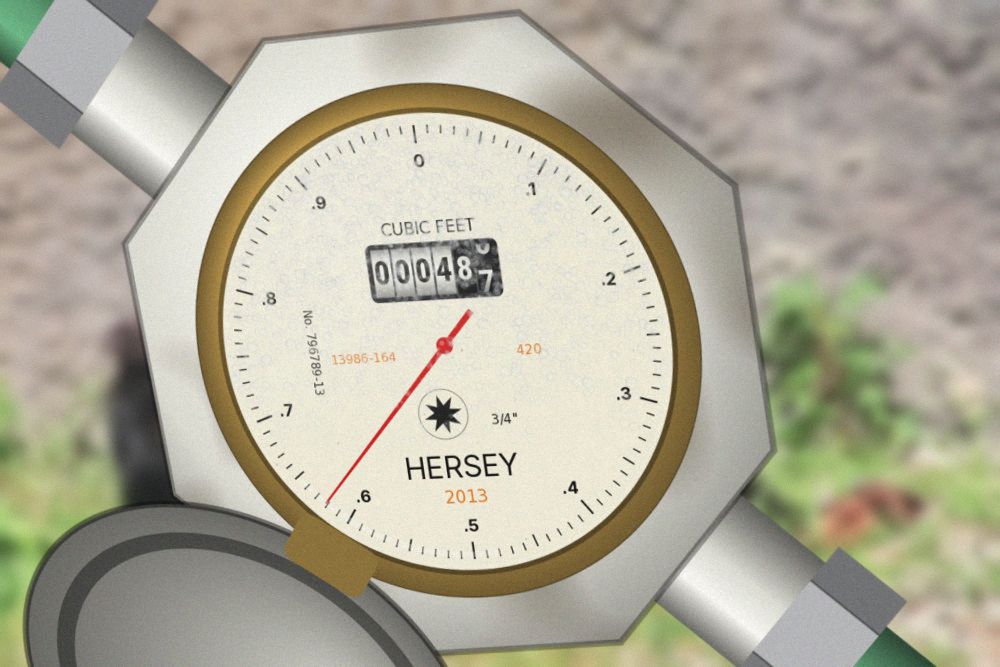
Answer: 486.62 ft³
